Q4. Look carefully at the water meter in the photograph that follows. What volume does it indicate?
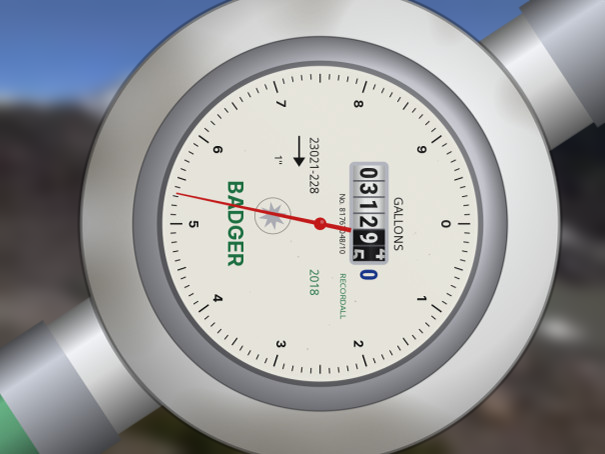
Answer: 312945.3 gal
